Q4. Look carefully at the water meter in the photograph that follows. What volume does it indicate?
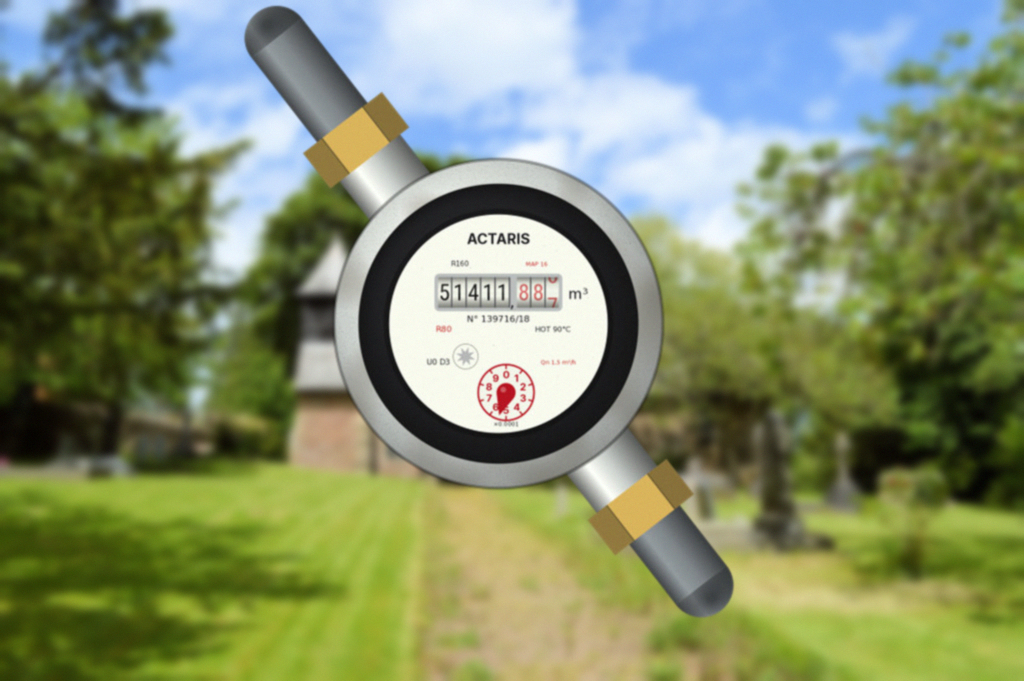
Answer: 51411.8865 m³
